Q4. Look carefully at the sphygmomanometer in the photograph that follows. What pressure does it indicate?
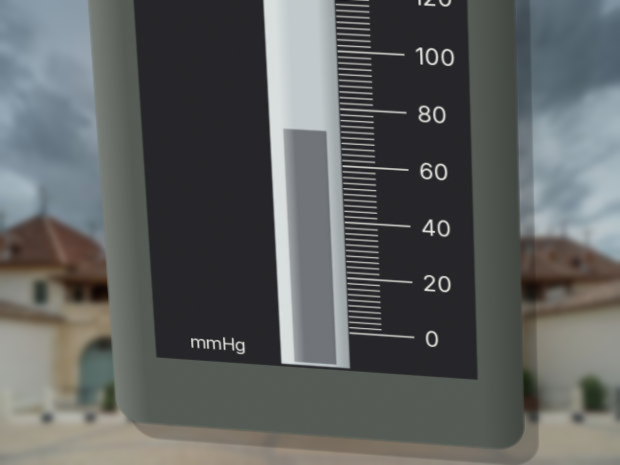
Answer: 72 mmHg
